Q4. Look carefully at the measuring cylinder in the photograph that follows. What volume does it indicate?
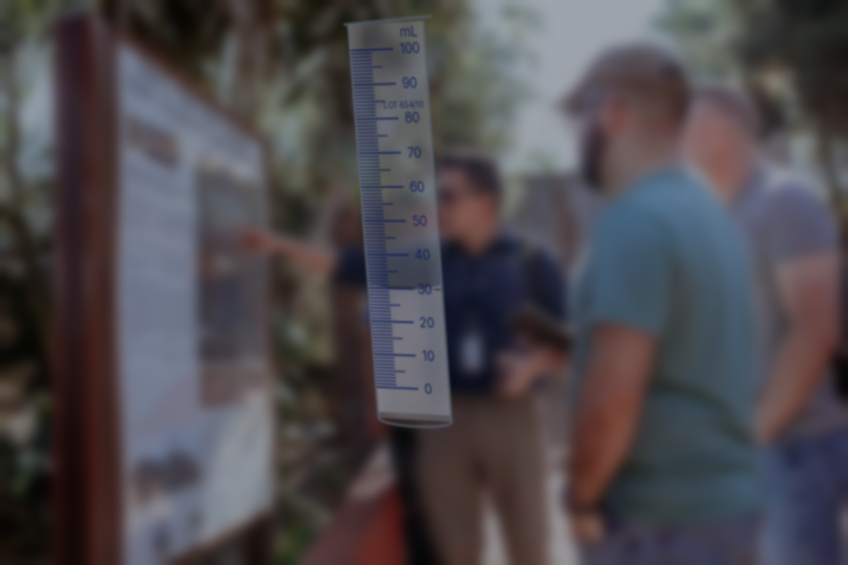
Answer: 30 mL
